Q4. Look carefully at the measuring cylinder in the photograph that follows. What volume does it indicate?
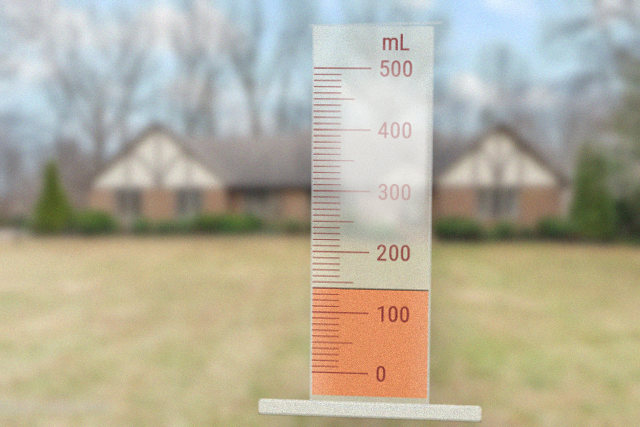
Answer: 140 mL
